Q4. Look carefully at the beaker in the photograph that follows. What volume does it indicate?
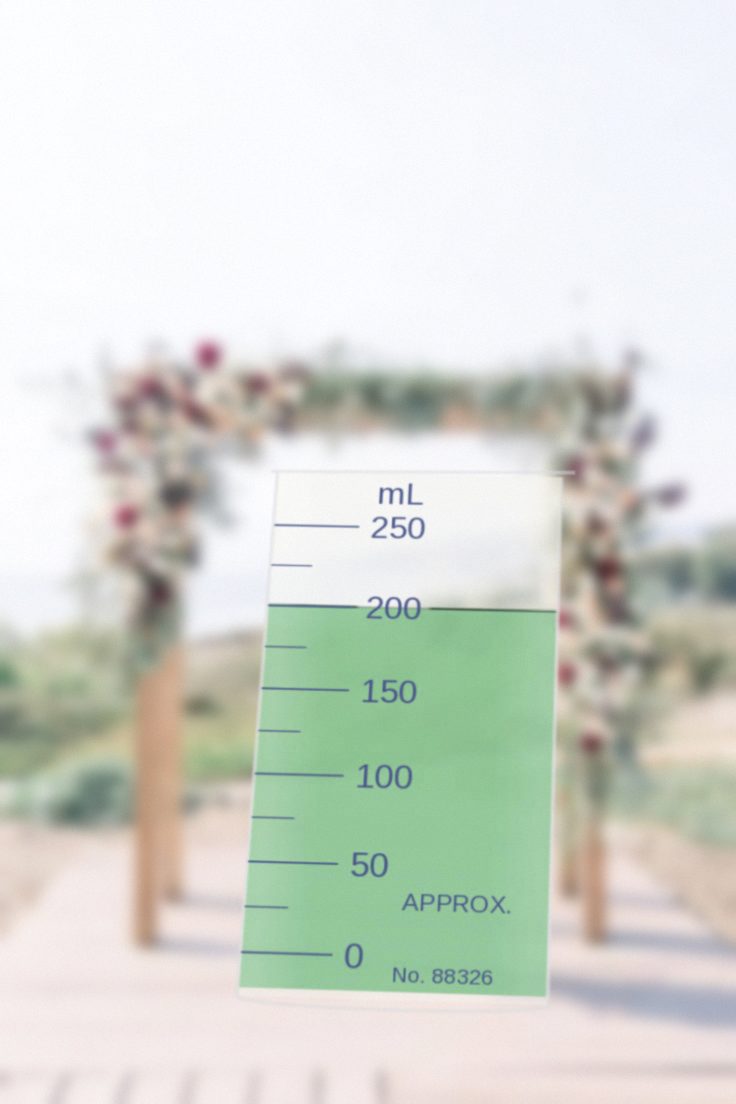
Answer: 200 mL
